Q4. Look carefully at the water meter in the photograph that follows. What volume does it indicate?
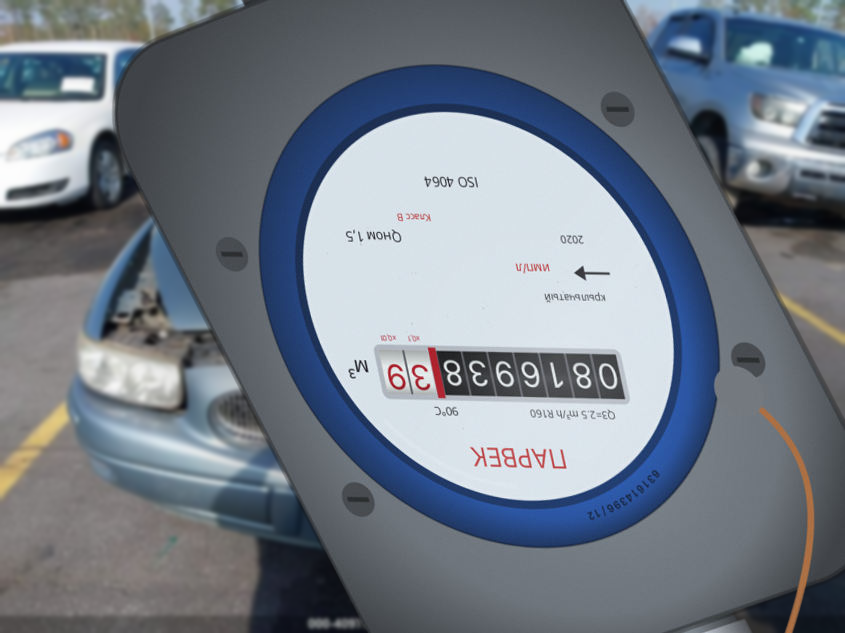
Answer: 816938.39 m³
